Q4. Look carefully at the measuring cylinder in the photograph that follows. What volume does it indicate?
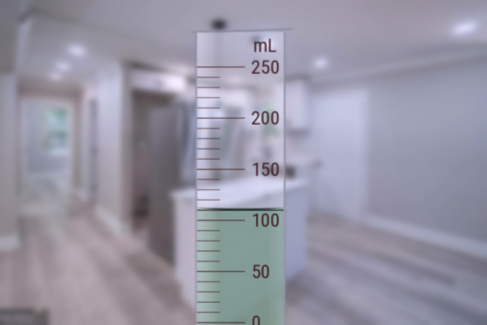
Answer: 110 mL
